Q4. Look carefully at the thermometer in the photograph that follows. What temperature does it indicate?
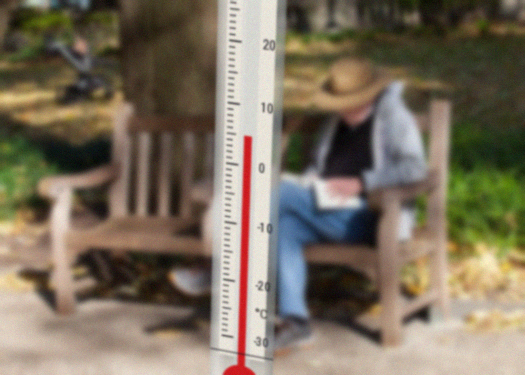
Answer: 5 °C
